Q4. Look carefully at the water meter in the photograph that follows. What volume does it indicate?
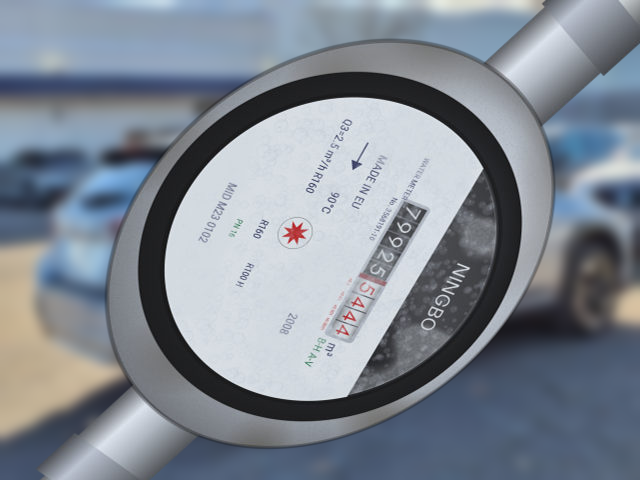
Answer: 79925.5444 m³
